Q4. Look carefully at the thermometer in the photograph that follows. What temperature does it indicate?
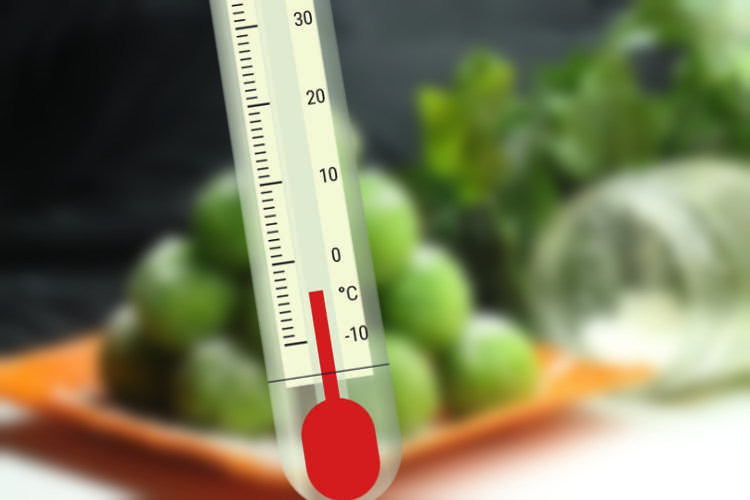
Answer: -4 °C
